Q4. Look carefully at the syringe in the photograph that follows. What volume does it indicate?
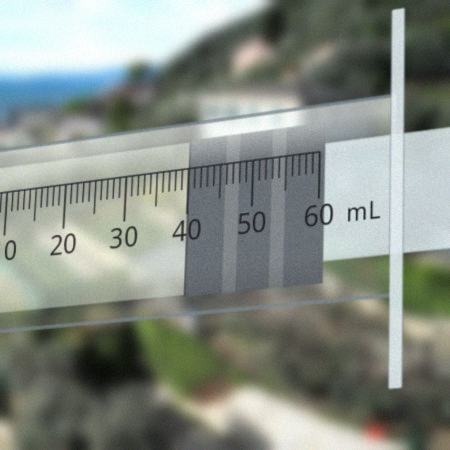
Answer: 40 mL
